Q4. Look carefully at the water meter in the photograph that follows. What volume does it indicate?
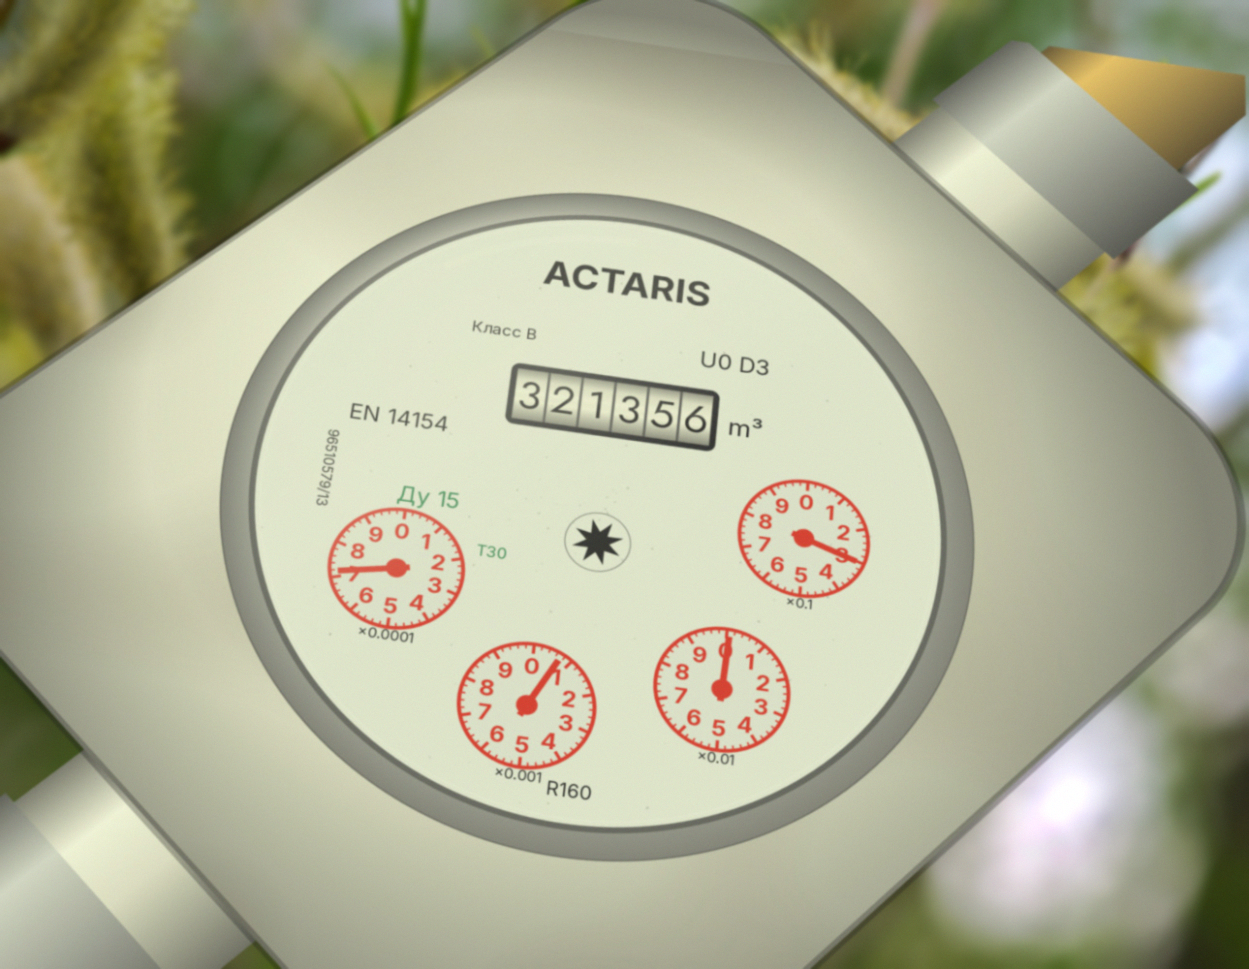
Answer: 321356.3007 m³
